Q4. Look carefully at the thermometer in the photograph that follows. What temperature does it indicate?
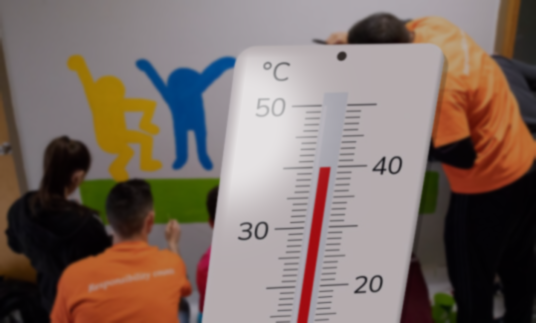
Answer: 40 °C
